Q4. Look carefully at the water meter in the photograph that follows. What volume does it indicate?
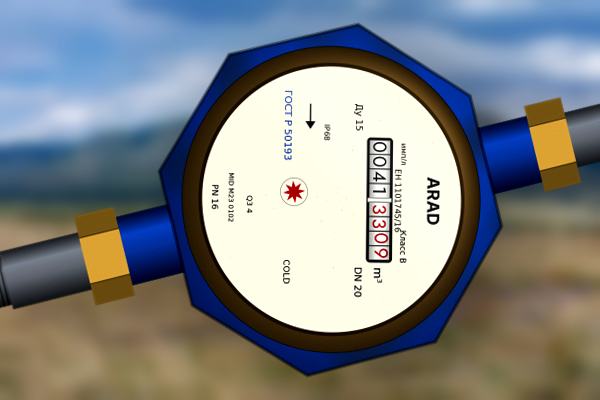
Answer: 41.3309 m³
